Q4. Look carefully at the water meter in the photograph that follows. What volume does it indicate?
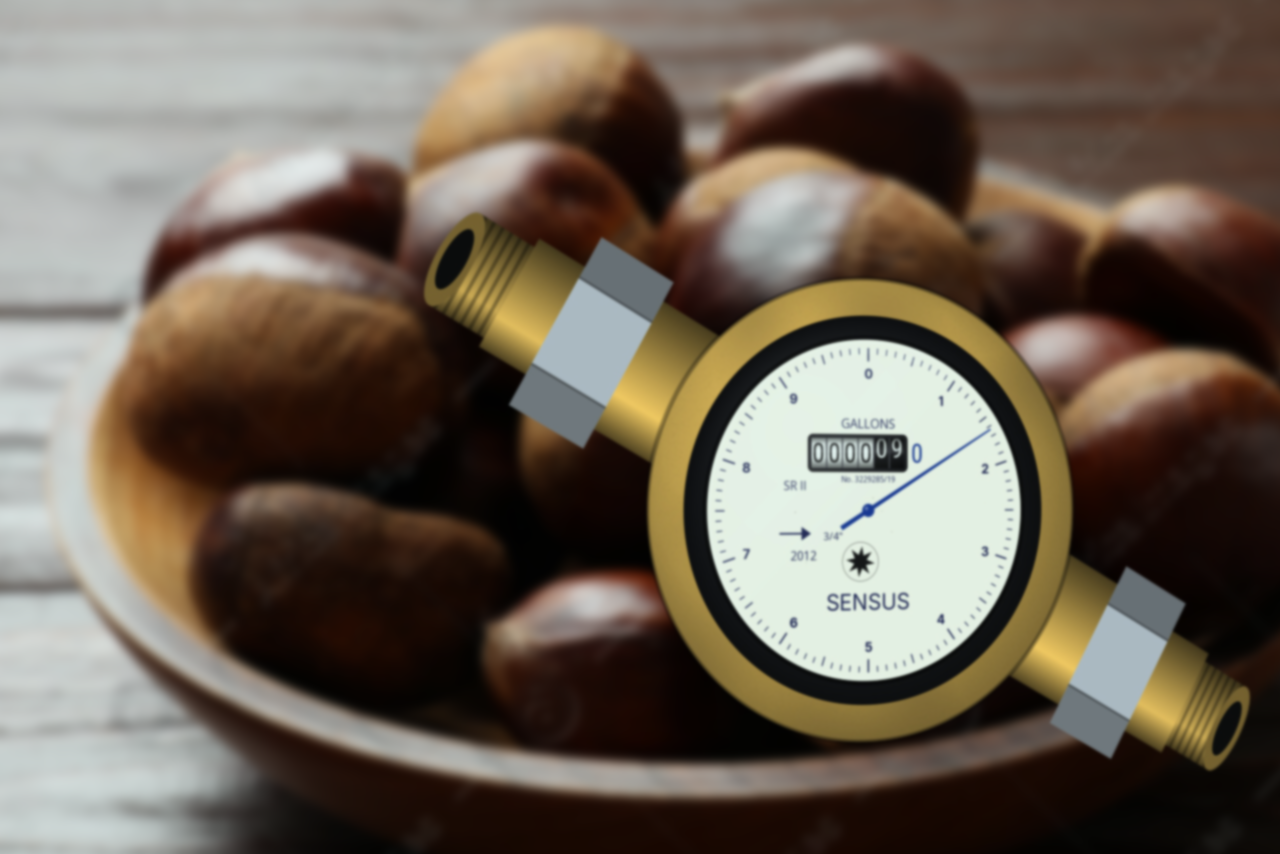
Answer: 91.6 gal
